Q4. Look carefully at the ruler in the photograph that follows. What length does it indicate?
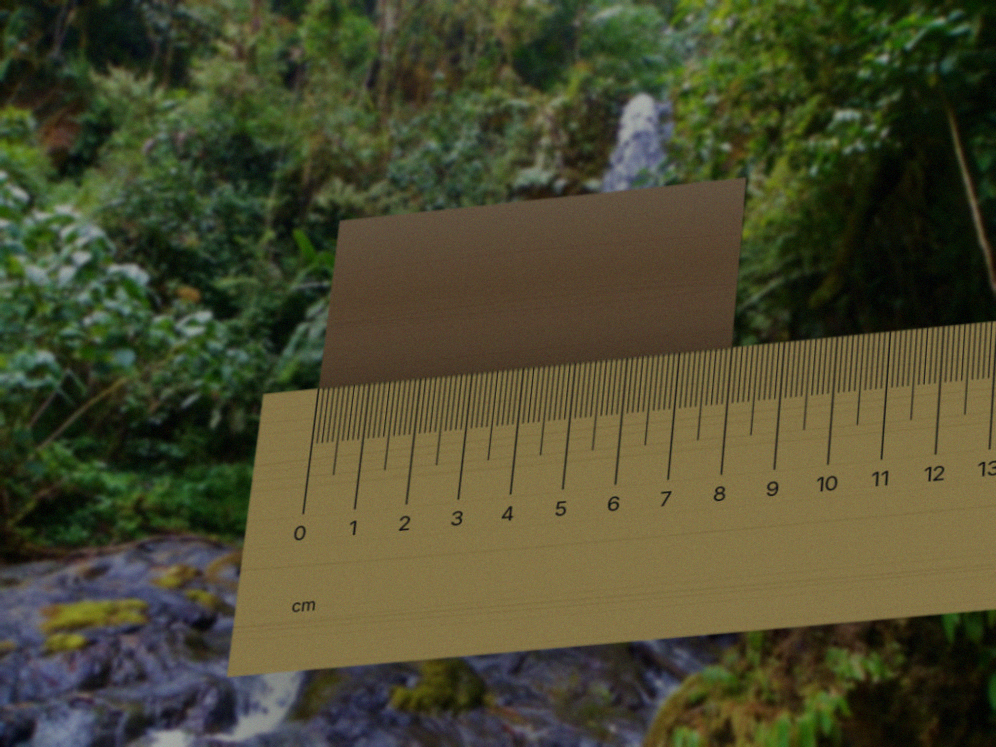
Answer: 8 cm
